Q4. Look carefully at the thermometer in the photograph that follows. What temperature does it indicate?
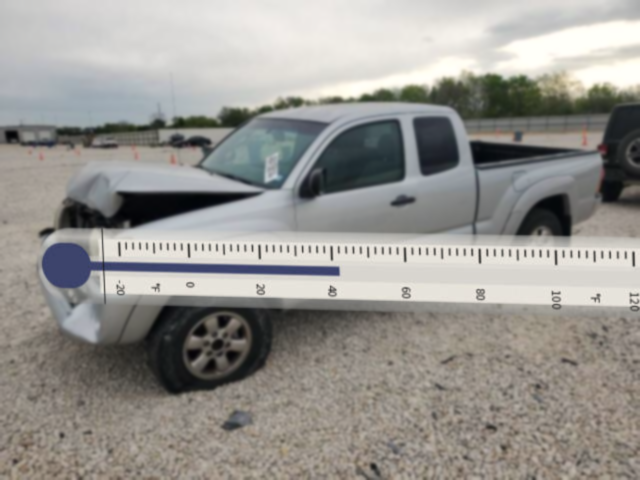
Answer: 42 °F
